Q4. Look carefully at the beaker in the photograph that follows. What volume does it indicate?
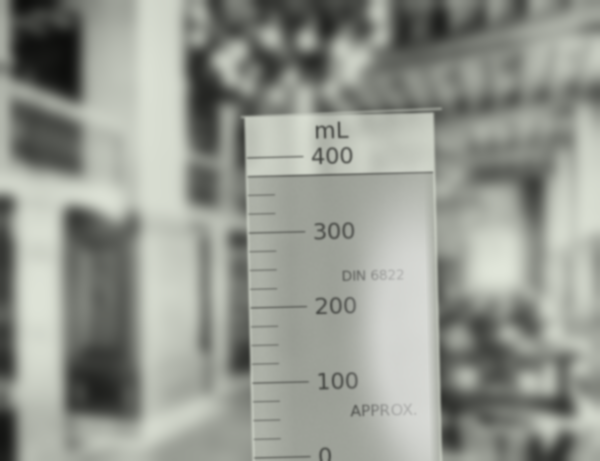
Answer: 375 mL
